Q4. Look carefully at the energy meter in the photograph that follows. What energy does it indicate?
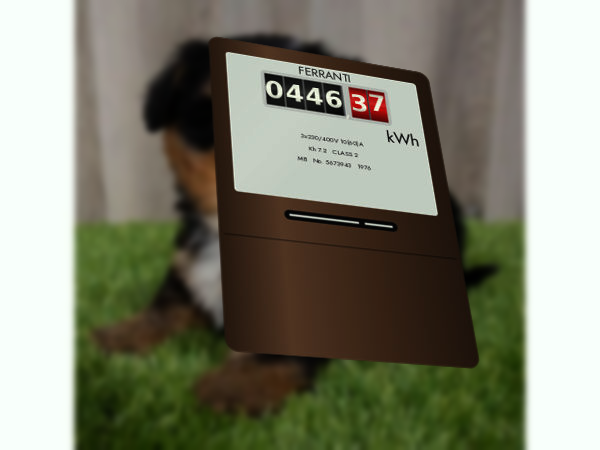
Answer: 446.37 kWh
